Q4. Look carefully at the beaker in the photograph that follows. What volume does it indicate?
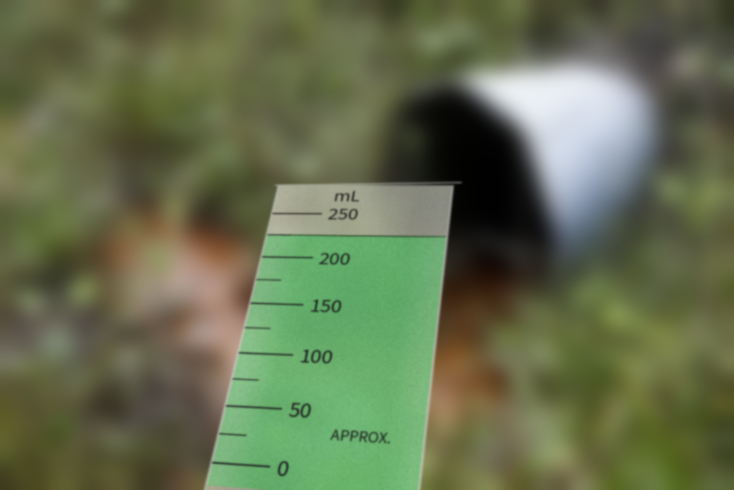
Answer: 225 mL
